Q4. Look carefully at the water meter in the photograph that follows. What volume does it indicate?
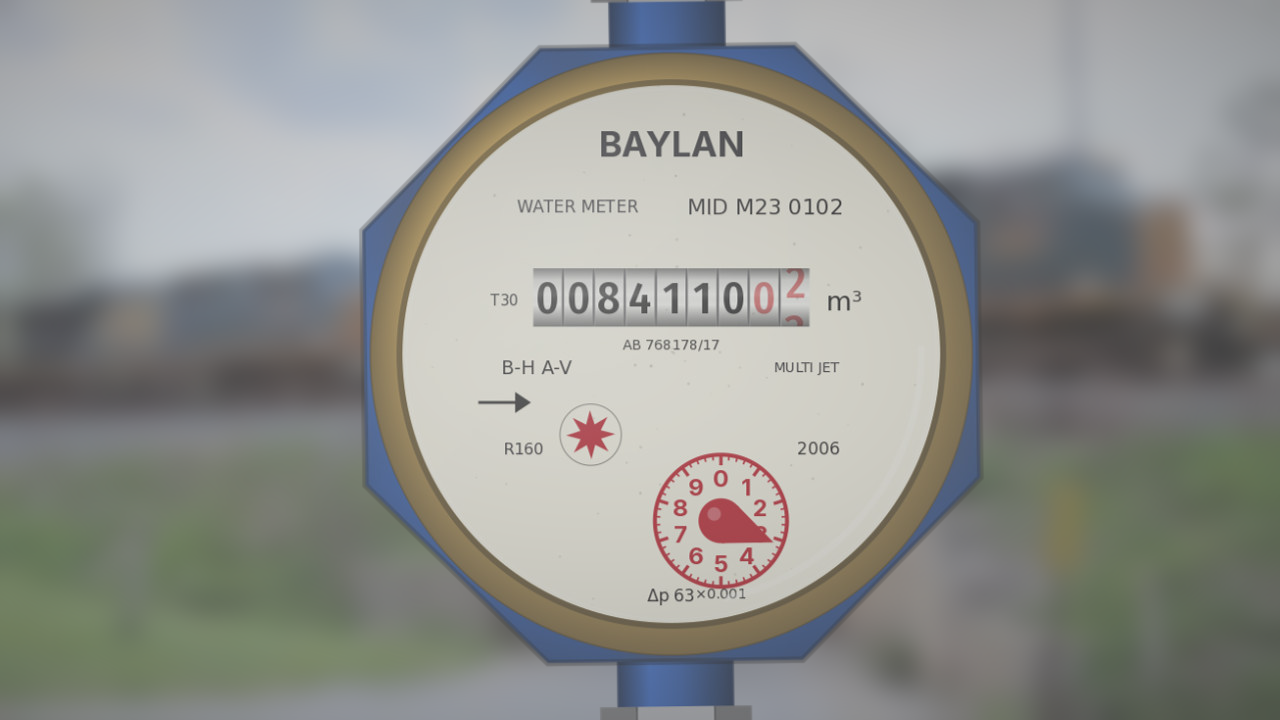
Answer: 84110.023 m³
